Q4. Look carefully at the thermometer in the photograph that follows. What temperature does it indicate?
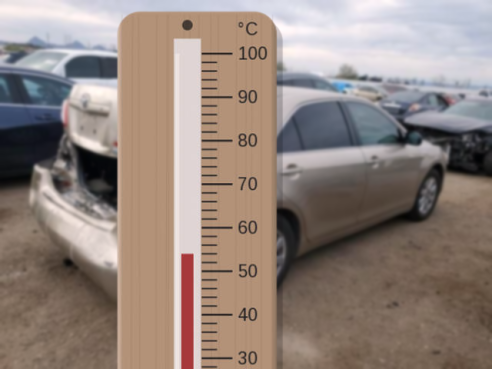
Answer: 54 °C
